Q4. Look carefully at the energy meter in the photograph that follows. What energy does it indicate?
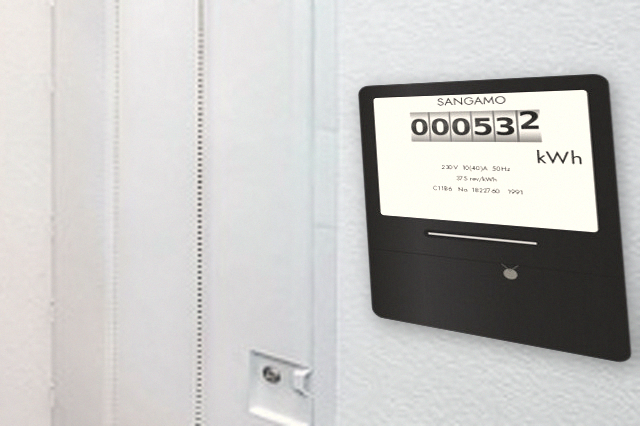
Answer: 532 kWh
